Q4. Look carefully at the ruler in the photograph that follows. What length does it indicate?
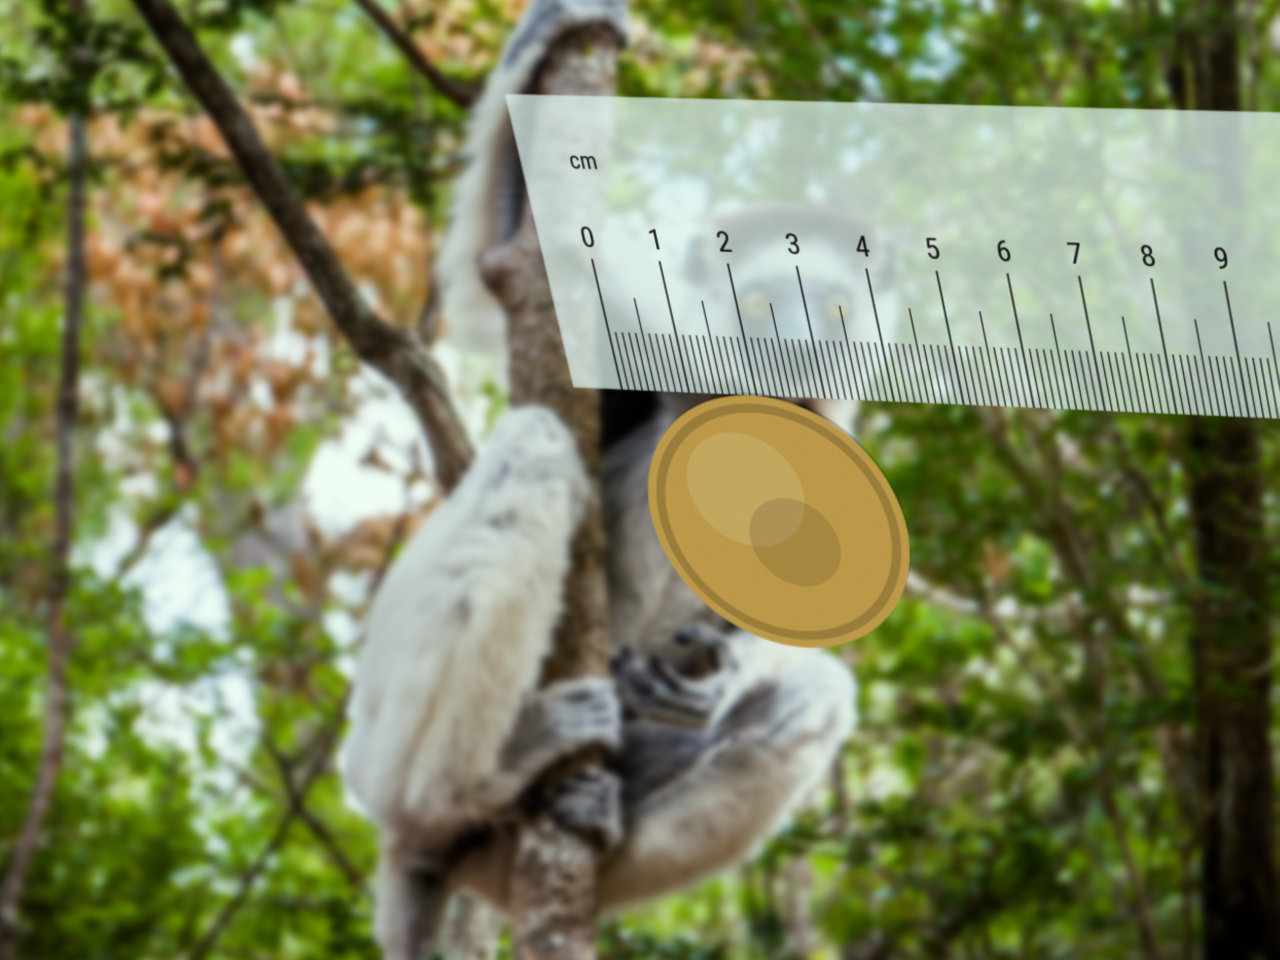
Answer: 3.8 cm
